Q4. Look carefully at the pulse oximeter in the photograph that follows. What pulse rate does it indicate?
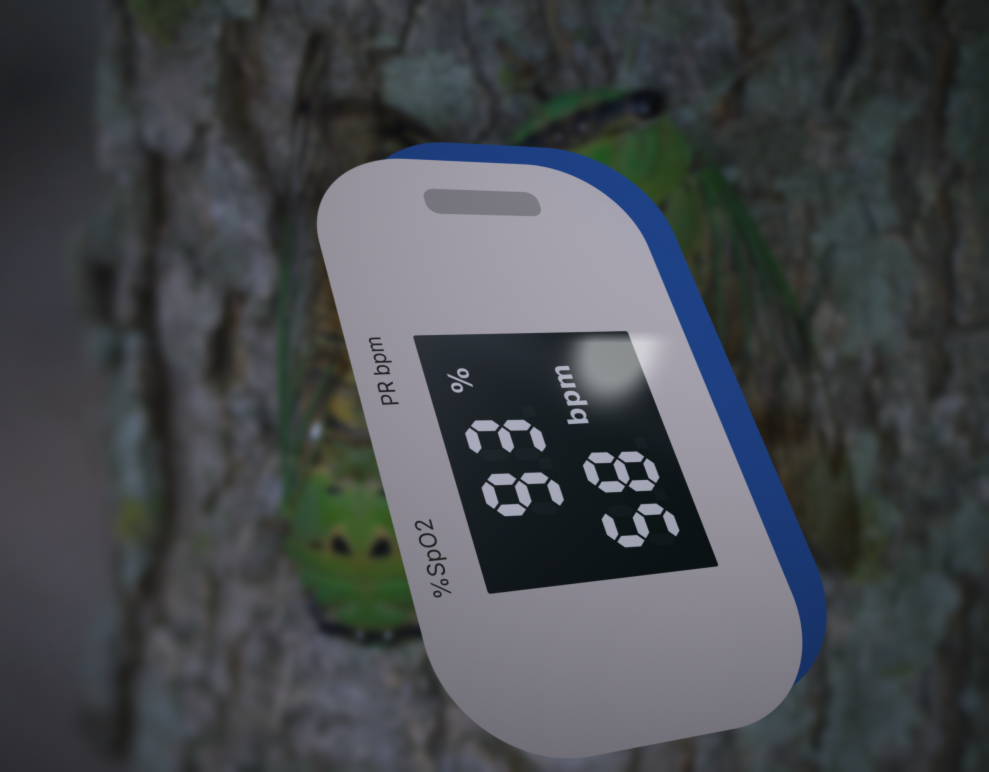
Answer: 58 bpm
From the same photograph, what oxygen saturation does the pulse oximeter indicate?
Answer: 93 %
